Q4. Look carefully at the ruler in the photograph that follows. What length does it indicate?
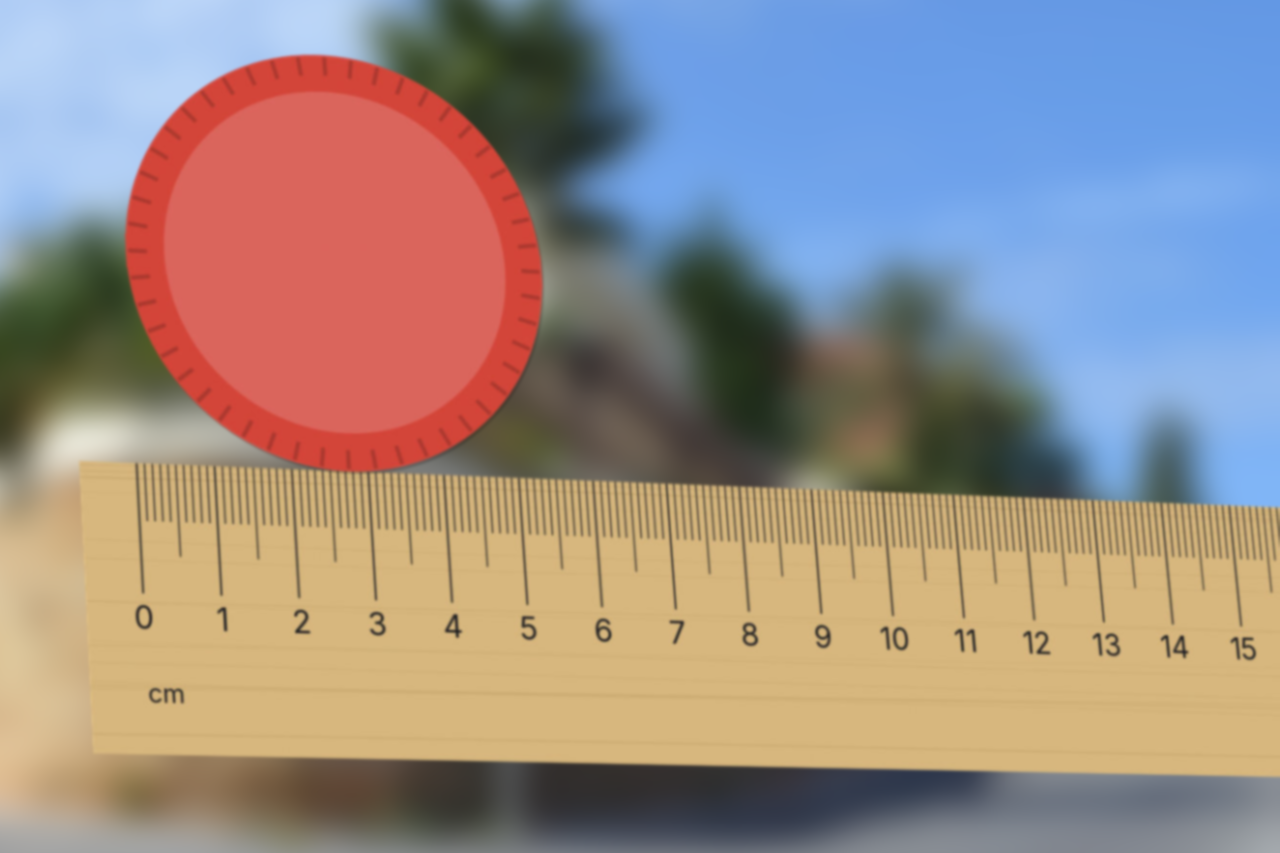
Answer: 5.5 cm
